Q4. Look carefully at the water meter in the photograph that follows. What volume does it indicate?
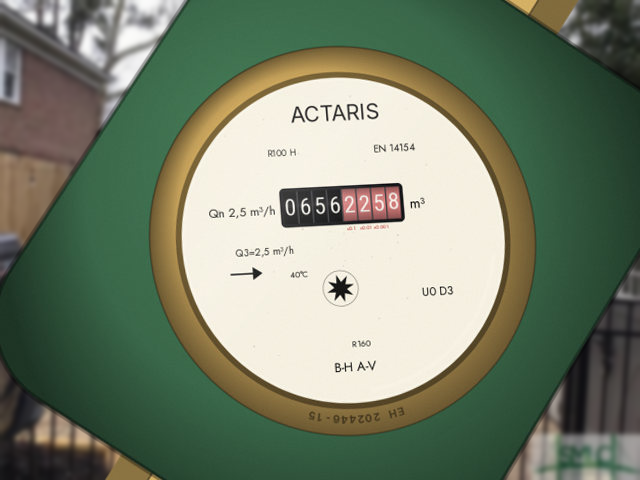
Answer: 656.2258 m³
